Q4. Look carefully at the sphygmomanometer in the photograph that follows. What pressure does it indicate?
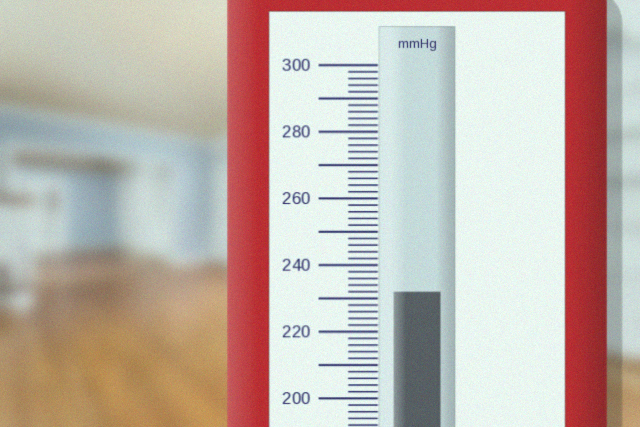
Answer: 232 mmHg
